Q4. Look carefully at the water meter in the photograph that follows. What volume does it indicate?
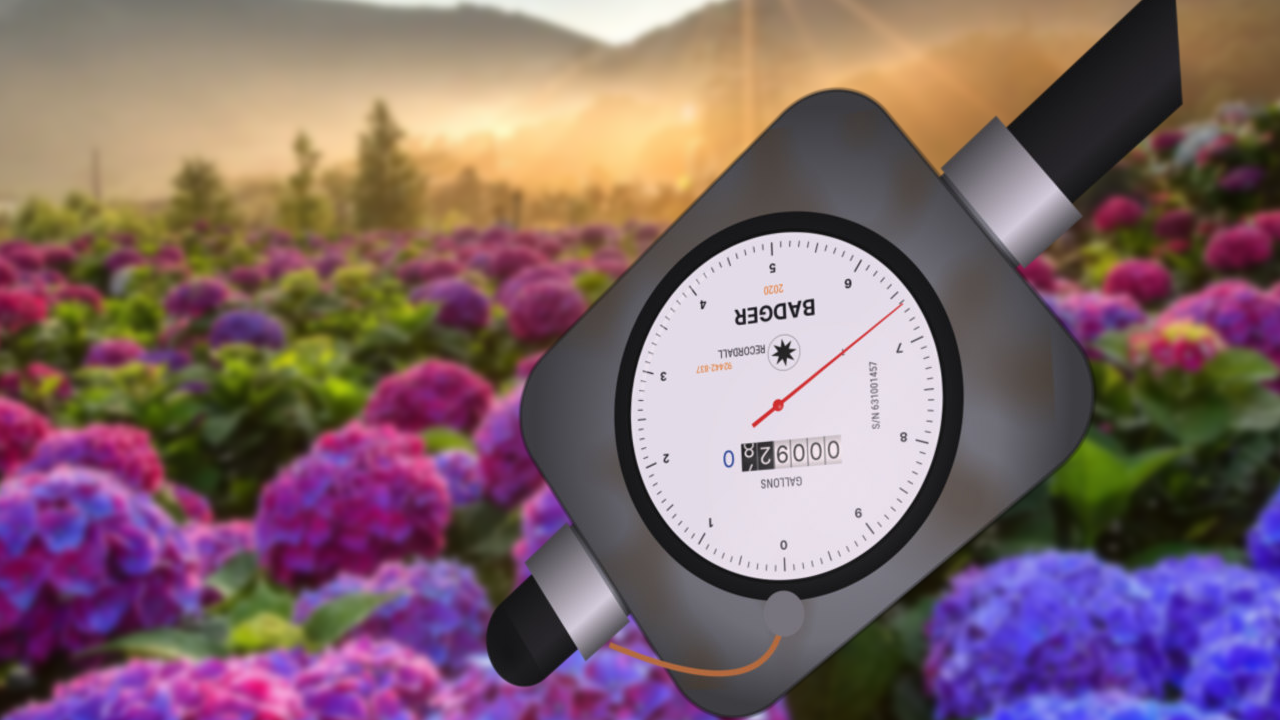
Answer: 9276.6 gal
